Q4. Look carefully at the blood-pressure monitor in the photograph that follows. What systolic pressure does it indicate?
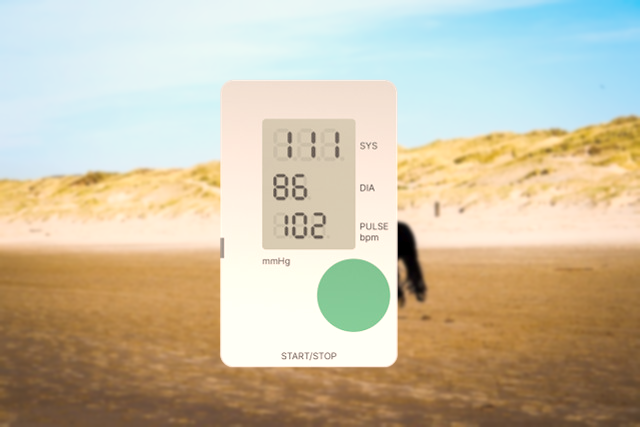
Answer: 111 mmHg
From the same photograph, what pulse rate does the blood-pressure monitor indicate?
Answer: 102 bpm
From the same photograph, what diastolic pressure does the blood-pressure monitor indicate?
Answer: 86 mmHg
